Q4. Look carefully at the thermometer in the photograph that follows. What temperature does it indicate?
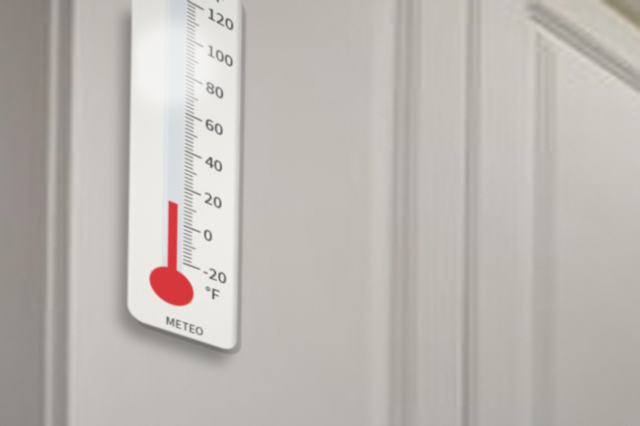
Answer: 10 °F
